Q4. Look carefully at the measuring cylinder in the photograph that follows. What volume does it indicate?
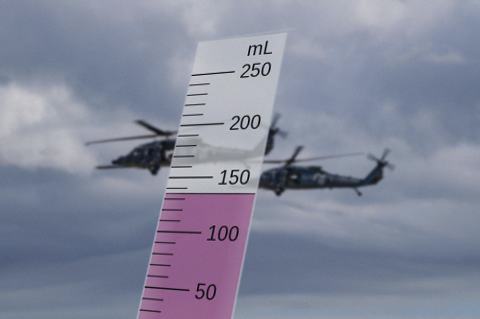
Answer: 135 mL
